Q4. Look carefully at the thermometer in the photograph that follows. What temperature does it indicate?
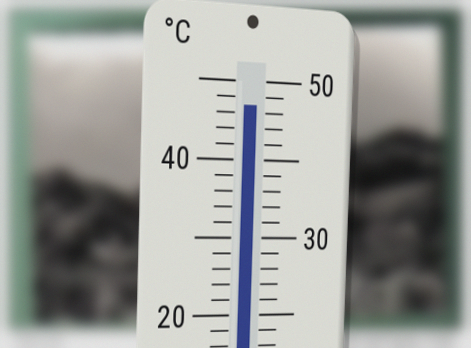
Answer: 47 °C
